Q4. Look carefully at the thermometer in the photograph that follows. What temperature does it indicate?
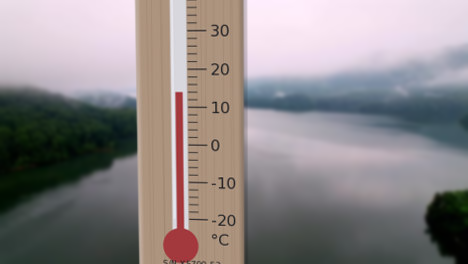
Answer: 14 °C
